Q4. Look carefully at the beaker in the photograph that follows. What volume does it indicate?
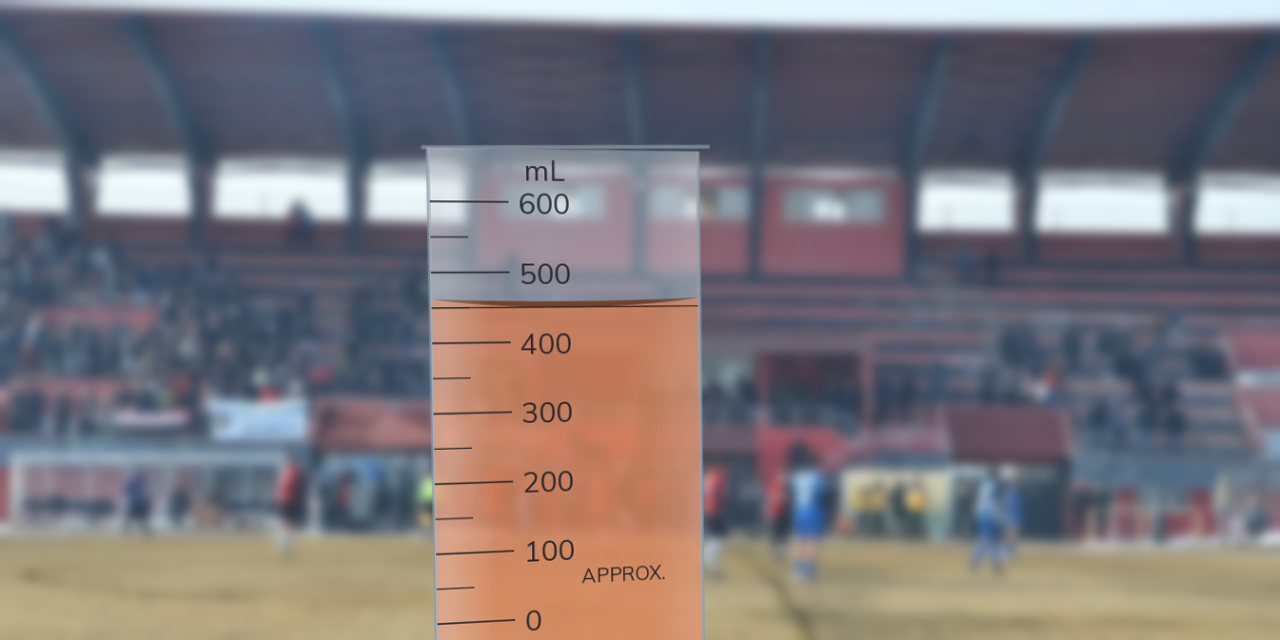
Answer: 450 mL
